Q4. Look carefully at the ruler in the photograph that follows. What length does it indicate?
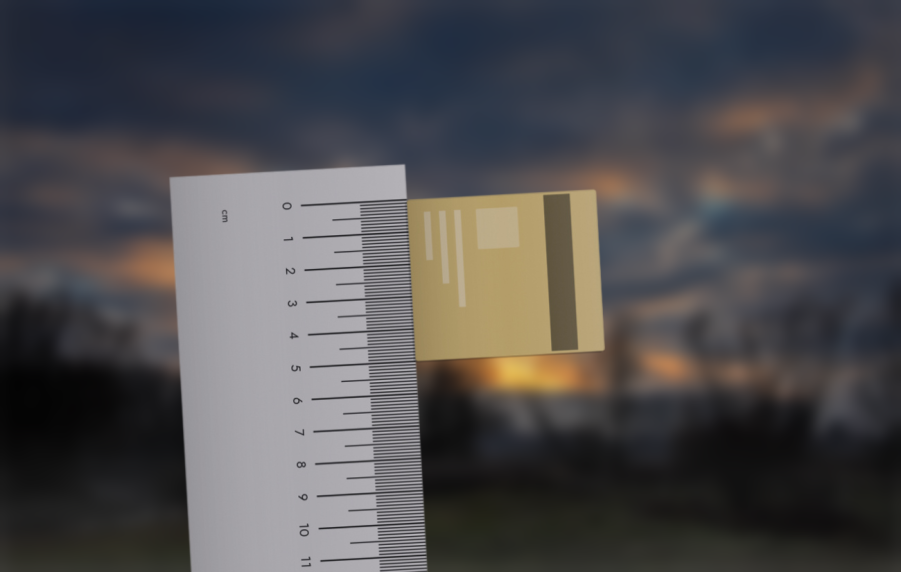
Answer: 5 cm
